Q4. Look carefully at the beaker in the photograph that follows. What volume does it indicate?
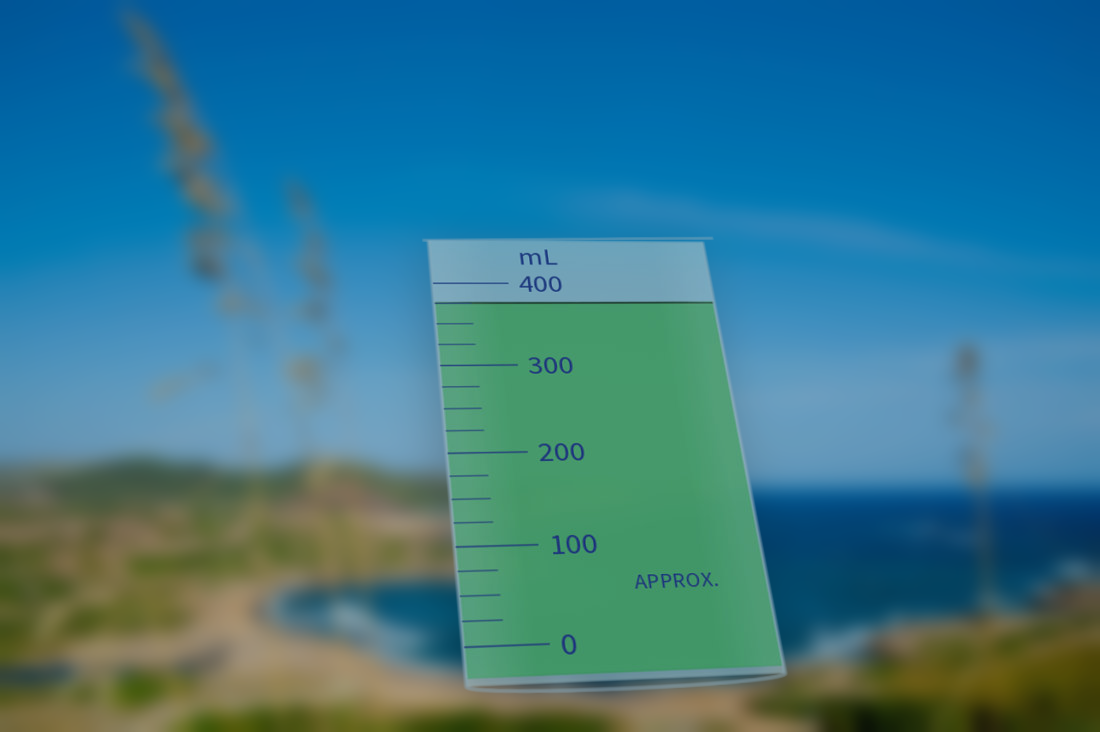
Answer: 375 mL
